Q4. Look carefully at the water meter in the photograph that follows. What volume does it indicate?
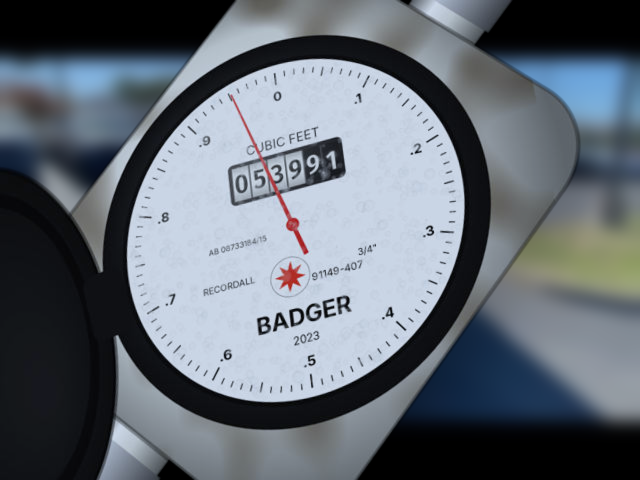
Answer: 53990.95 ft³
